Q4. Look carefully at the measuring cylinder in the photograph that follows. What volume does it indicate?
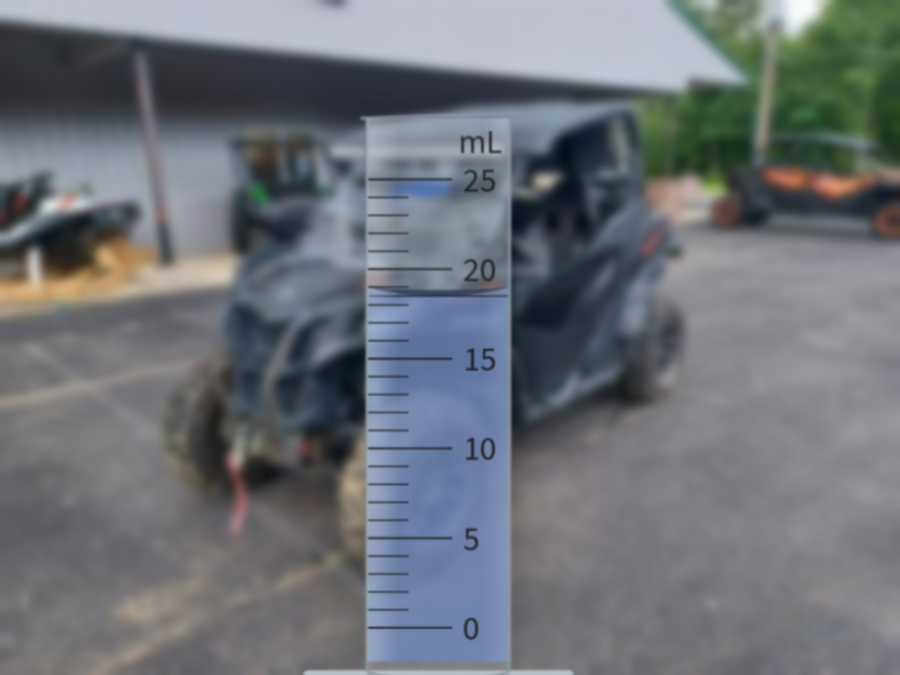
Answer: 18.5 mL
